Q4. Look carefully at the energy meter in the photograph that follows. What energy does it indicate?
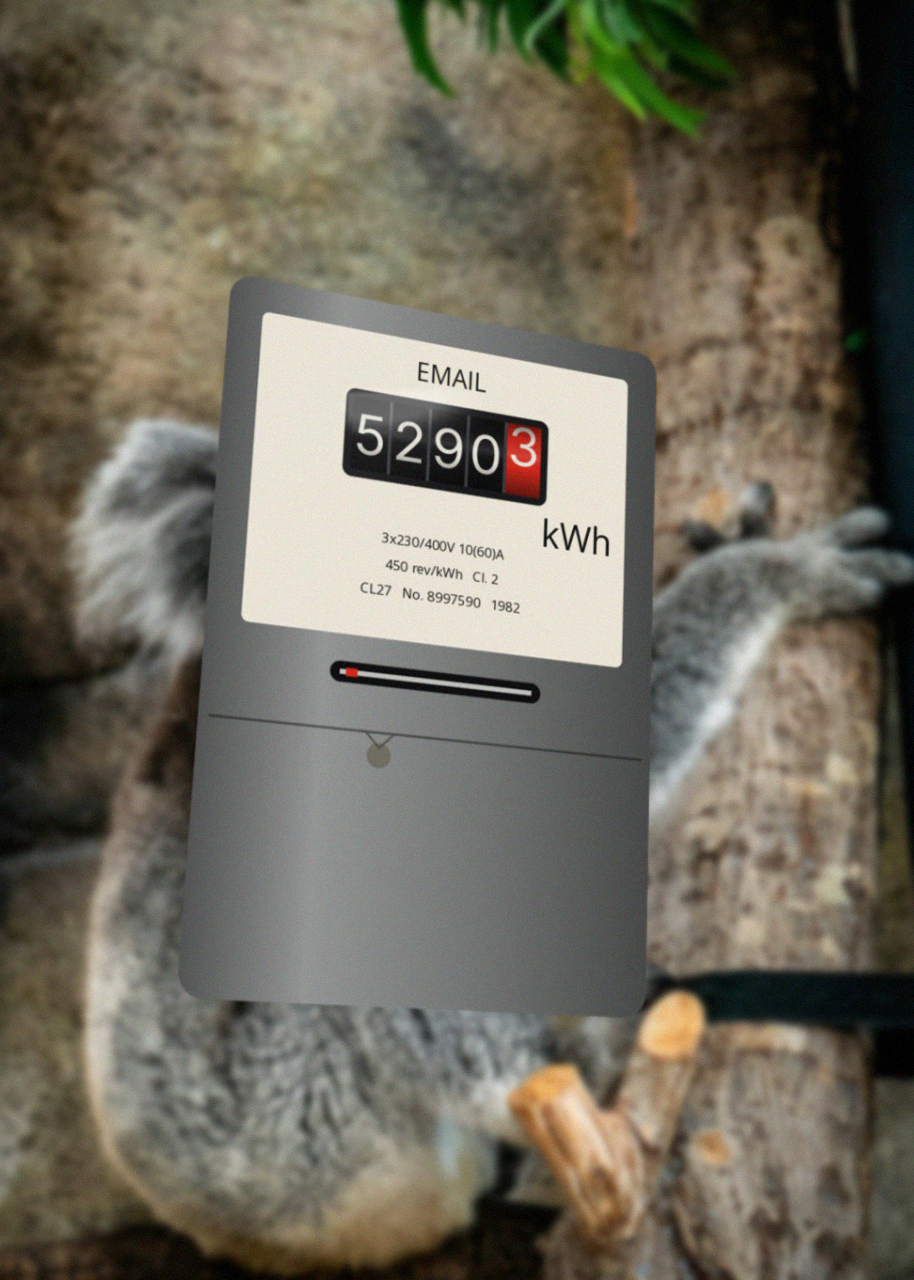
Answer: 5290.3 kWh
